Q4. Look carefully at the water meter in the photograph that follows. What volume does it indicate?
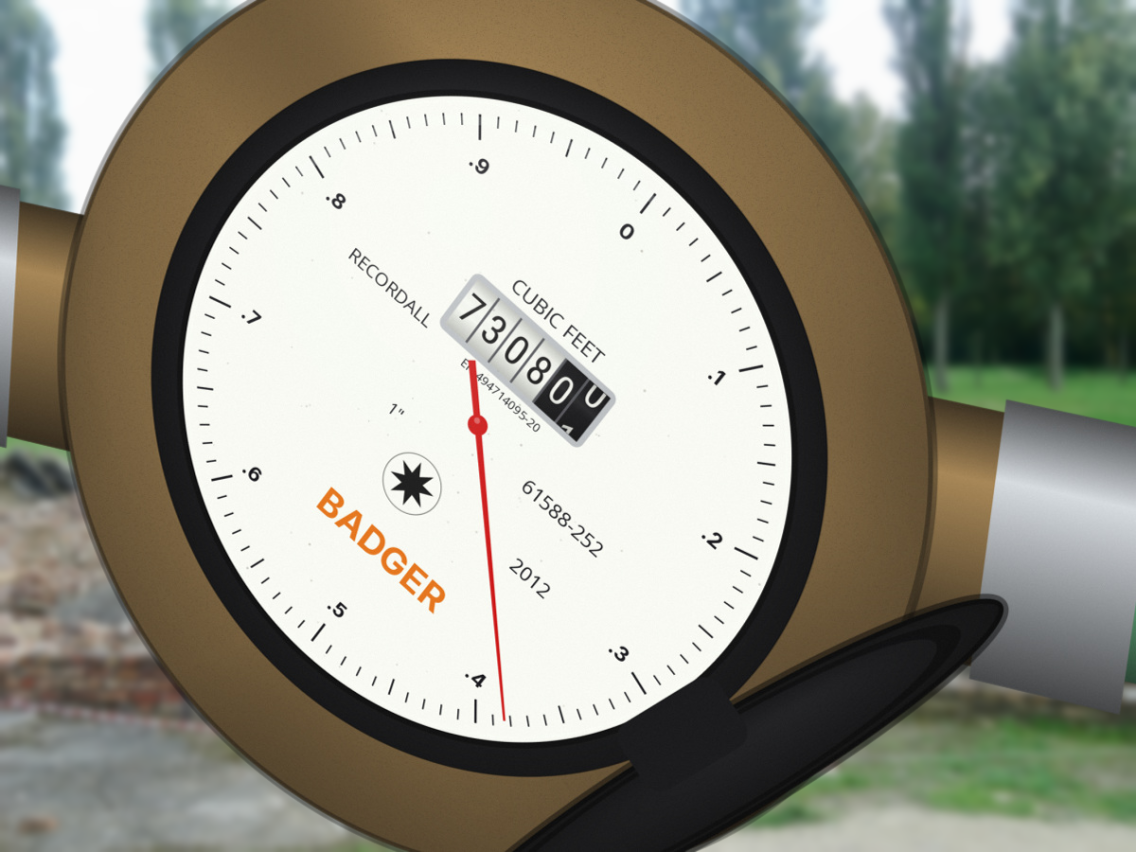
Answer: 730800.38 ft³
